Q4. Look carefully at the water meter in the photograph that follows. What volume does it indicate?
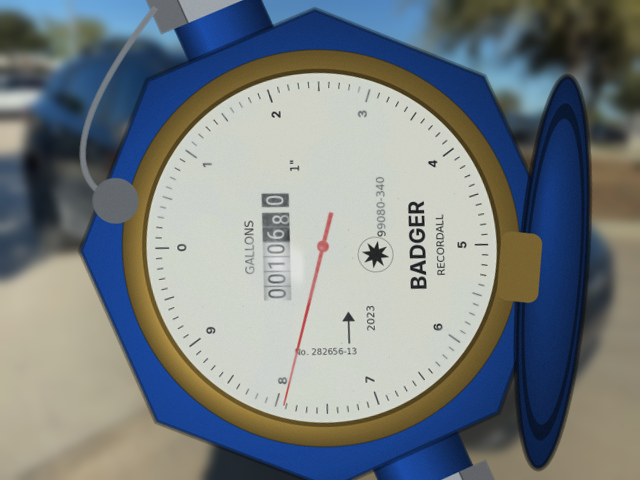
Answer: 10677.9 gal
